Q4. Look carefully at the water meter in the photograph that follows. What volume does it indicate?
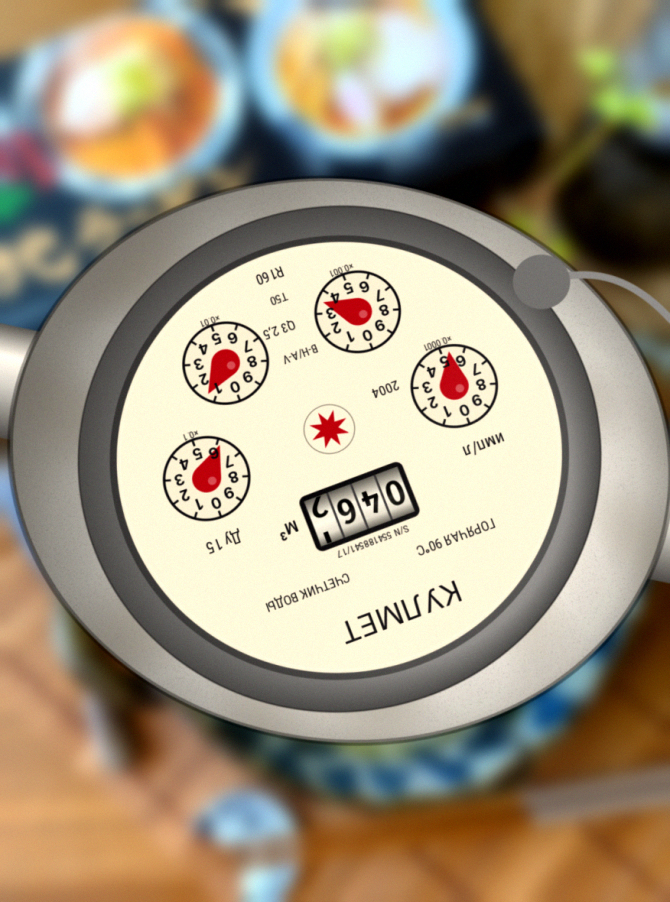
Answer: 461.6135 m³
